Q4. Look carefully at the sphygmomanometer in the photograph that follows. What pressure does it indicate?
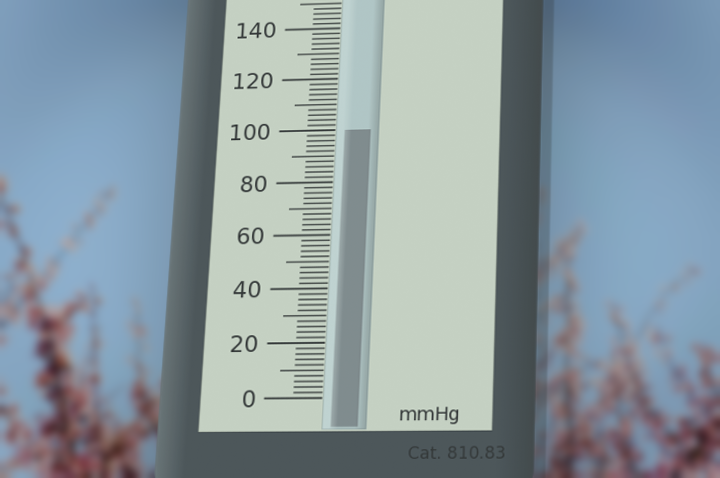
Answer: 100 mmHg
